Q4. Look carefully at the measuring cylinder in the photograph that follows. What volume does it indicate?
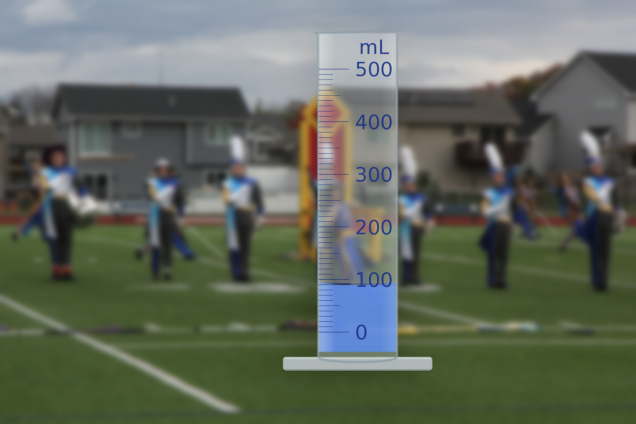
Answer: 90 mL
